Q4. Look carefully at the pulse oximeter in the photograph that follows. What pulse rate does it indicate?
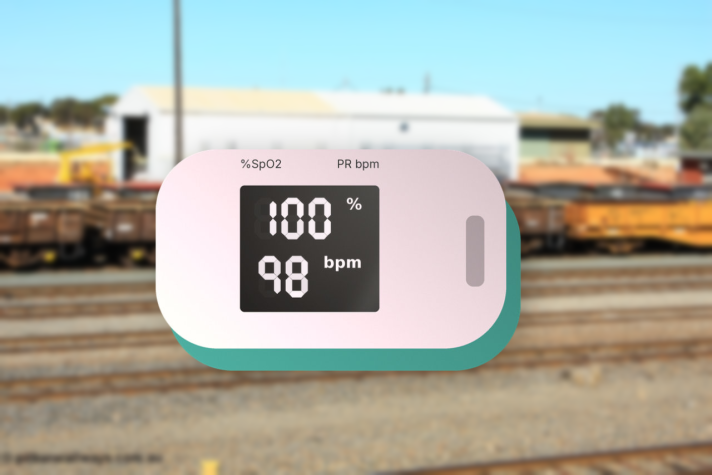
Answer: 98 bpm
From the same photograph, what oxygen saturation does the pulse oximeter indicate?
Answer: 100 %
